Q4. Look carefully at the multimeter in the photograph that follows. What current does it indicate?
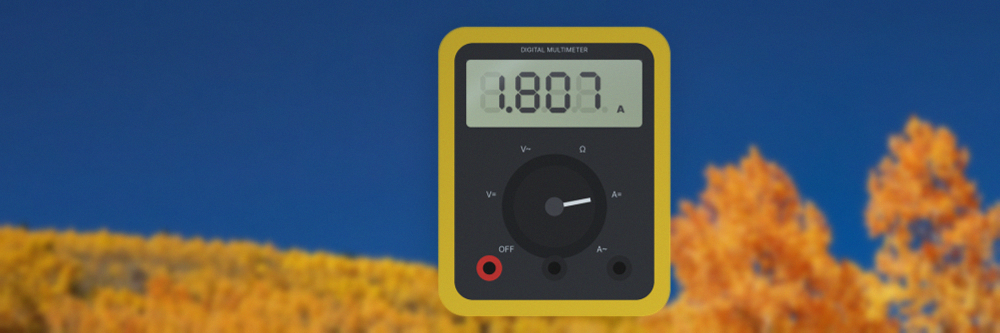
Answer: 1.807 A
